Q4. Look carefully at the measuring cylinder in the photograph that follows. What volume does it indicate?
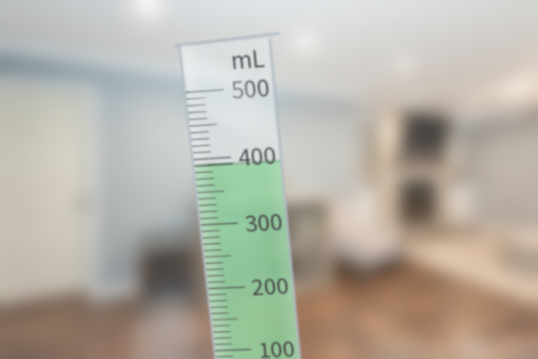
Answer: 390 mL
